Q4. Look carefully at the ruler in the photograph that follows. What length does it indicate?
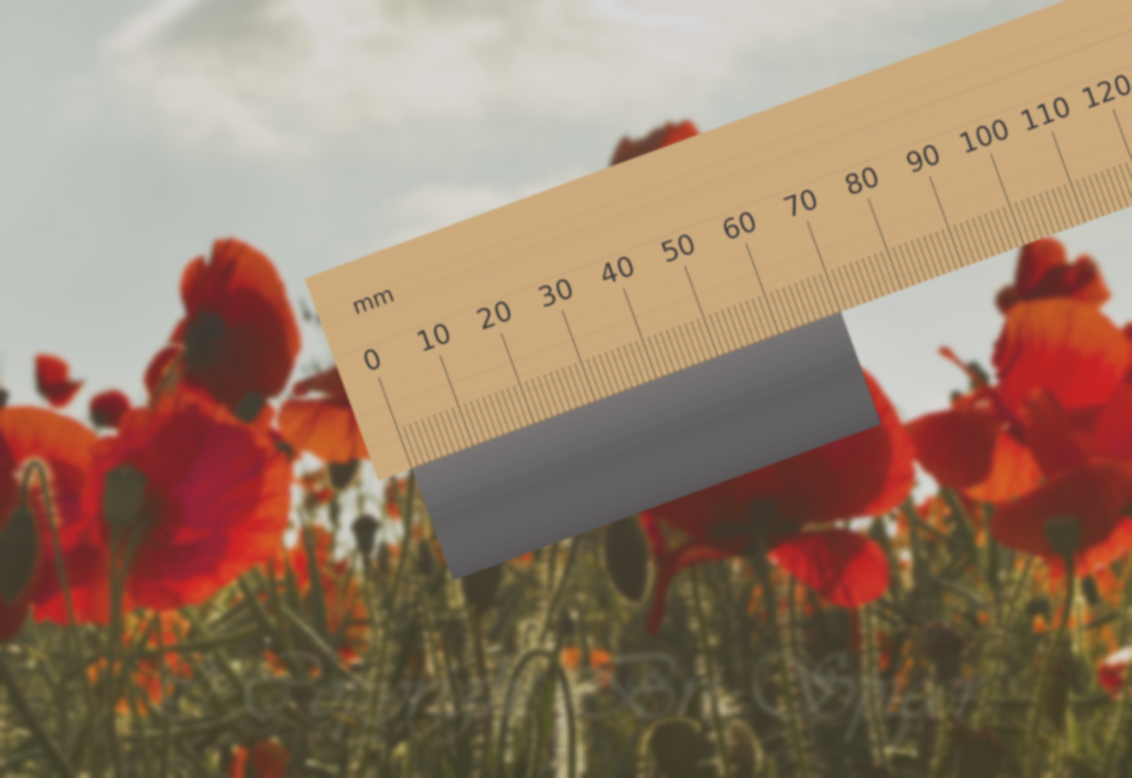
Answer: 70 mm
